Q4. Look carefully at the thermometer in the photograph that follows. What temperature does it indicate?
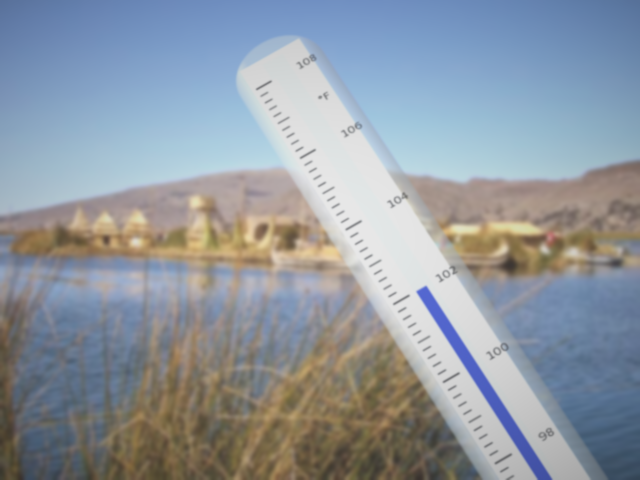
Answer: 102 °F
